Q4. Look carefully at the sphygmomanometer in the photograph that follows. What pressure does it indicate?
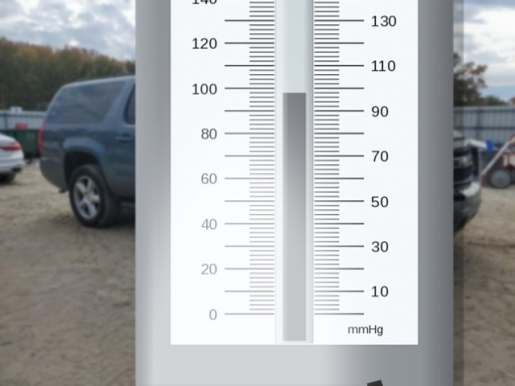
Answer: 98 mmHg
